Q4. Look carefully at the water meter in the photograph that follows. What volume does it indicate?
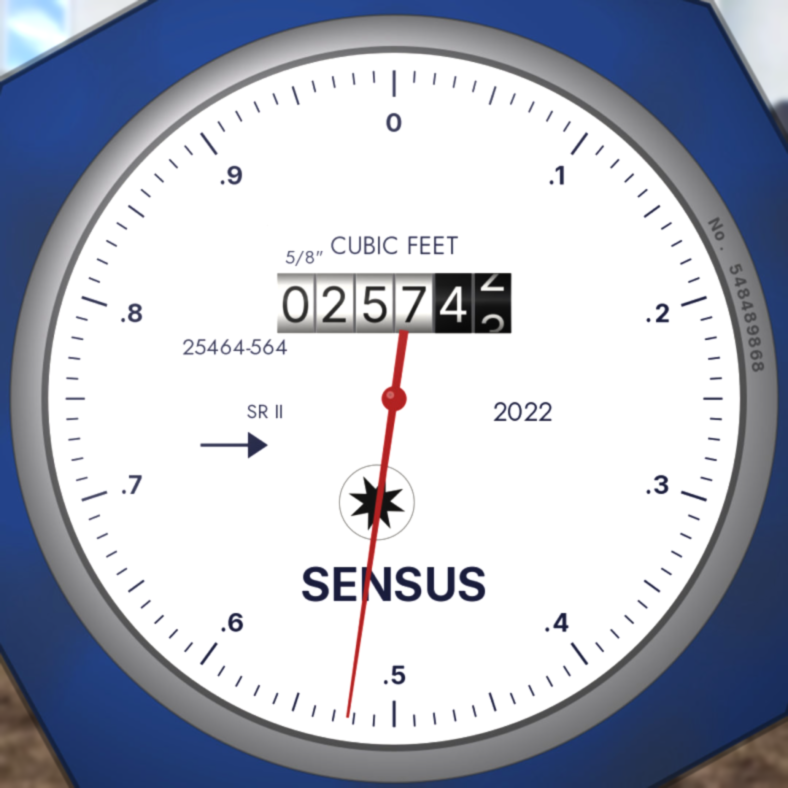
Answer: 25742.52 ft³
